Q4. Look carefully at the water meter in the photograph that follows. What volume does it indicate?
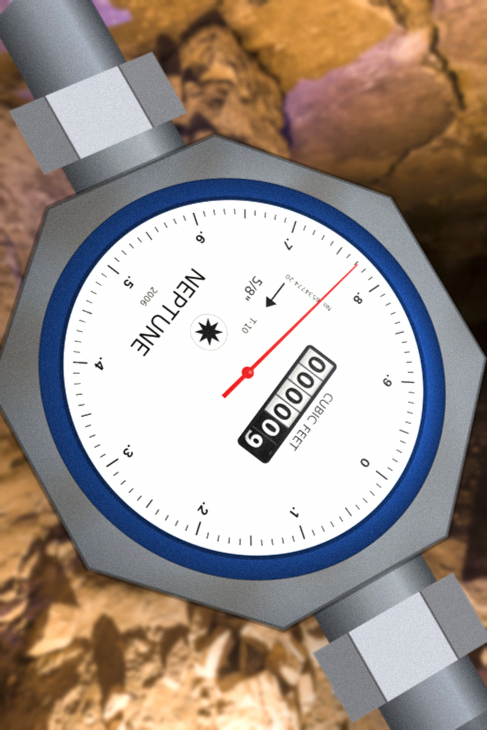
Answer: 8.77 ft³
